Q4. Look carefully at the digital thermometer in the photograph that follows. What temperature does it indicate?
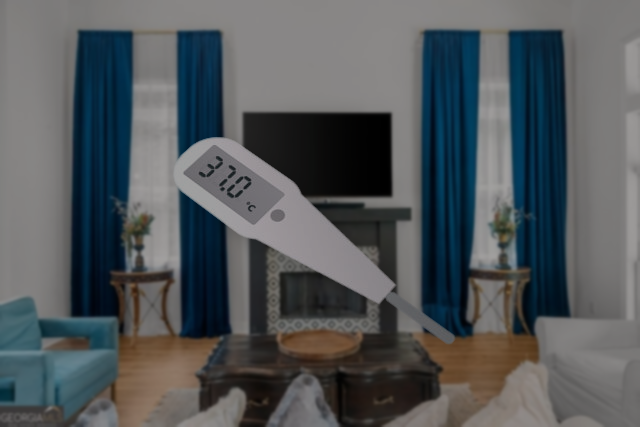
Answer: 37.0 °C
